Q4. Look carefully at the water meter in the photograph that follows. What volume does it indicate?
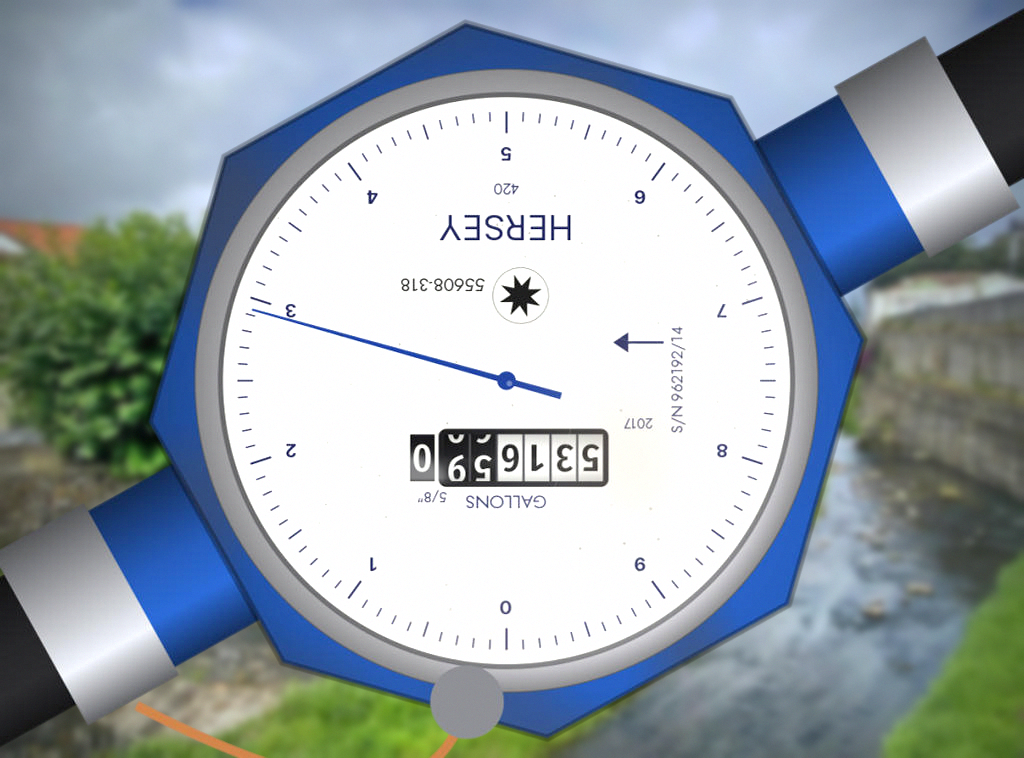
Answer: 5316592.9 gal
